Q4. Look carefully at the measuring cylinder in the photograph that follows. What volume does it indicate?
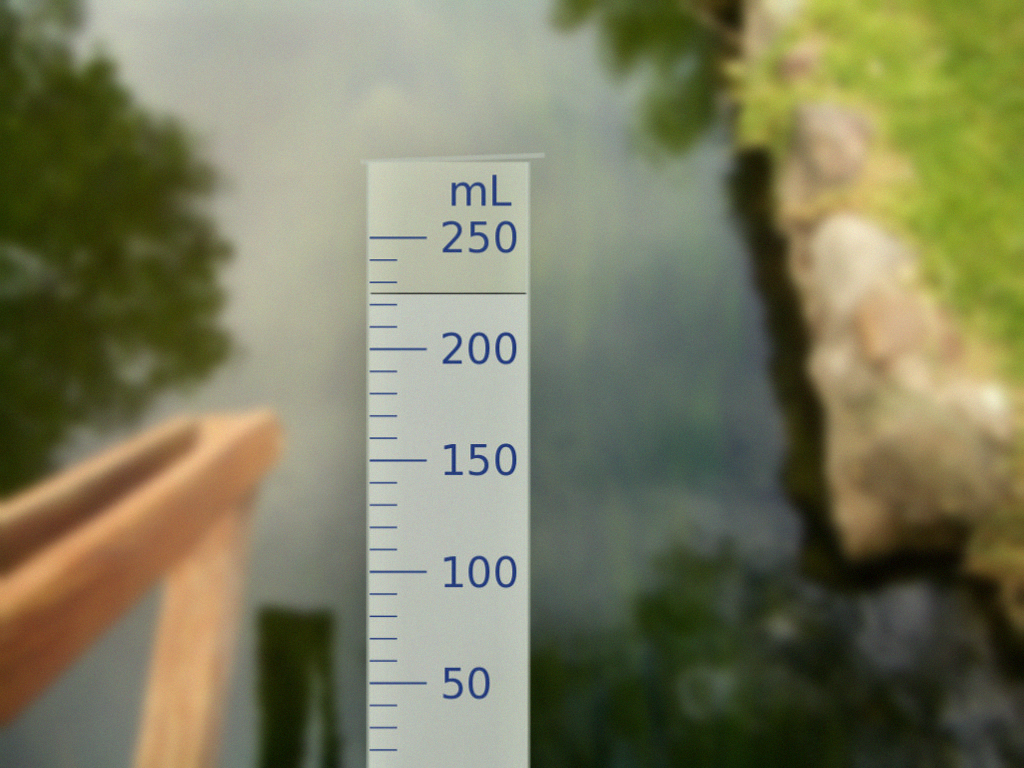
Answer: 225 mL
